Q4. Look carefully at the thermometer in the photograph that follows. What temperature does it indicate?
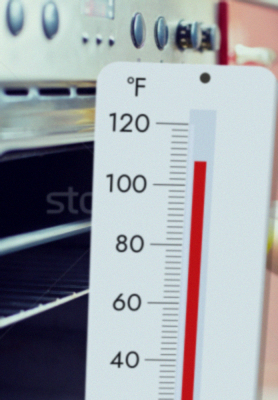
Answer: 108 °F
